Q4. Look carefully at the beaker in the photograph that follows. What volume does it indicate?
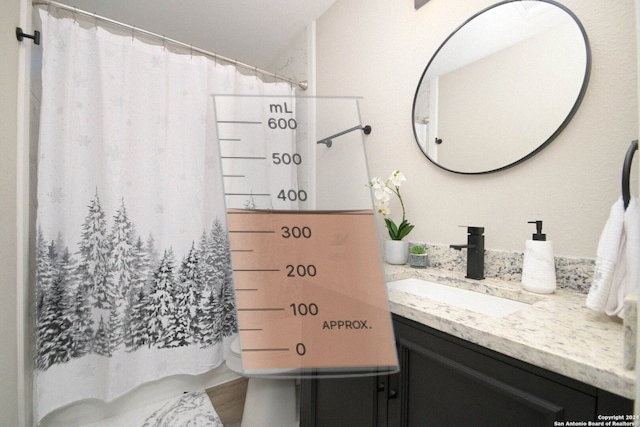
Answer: 350 mL
